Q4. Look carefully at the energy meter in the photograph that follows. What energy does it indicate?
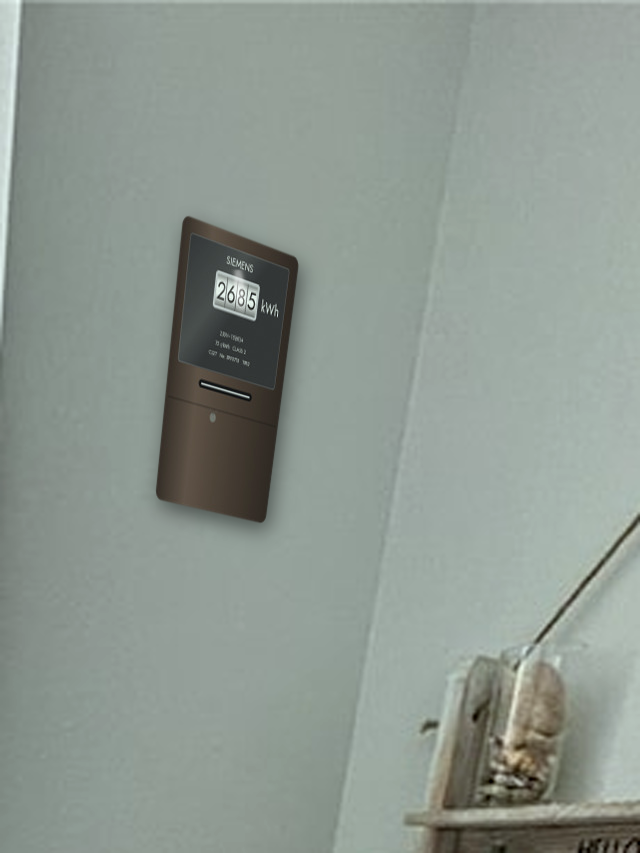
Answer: 2685 kWh
